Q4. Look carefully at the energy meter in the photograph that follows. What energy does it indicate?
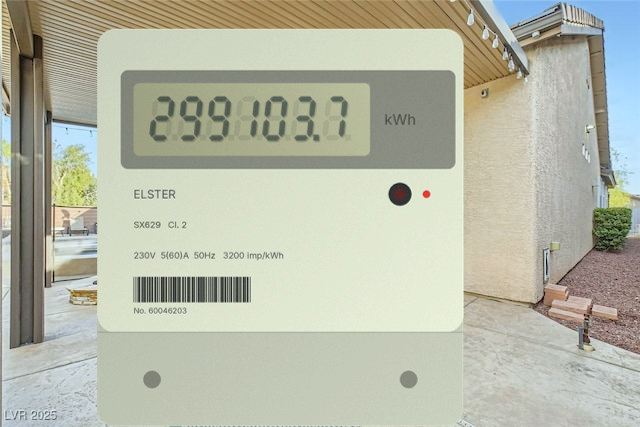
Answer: 299103.7 kWh
